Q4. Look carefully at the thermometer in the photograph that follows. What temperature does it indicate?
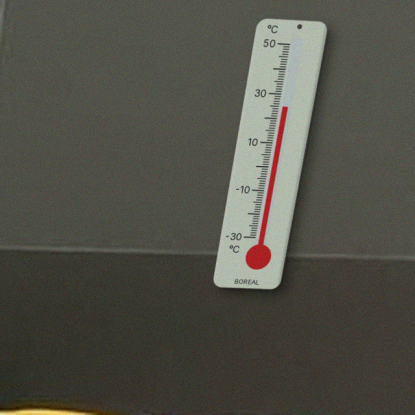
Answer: 25 °C
